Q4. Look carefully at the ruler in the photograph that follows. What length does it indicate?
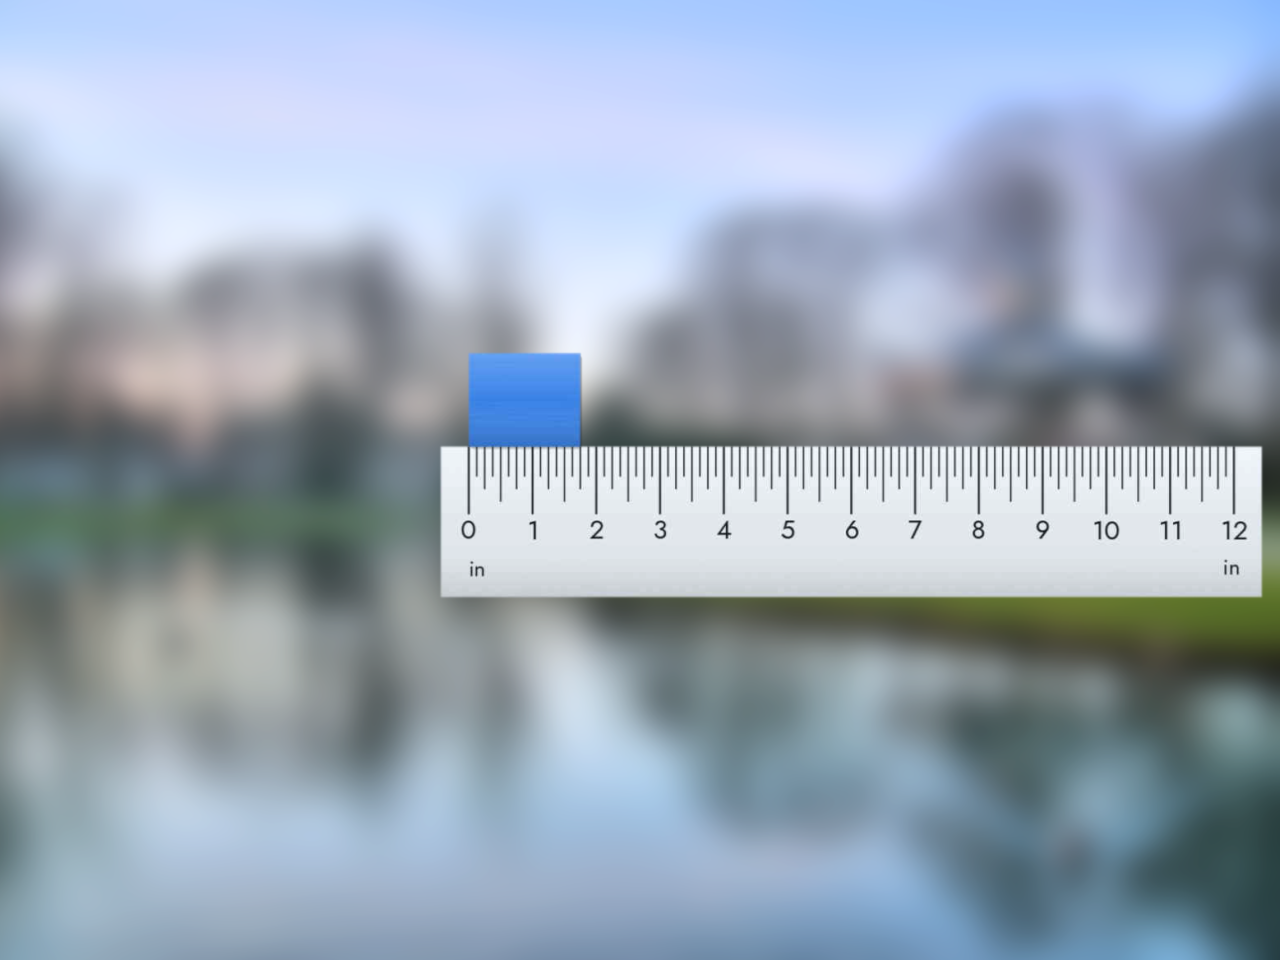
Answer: 1.75 in
